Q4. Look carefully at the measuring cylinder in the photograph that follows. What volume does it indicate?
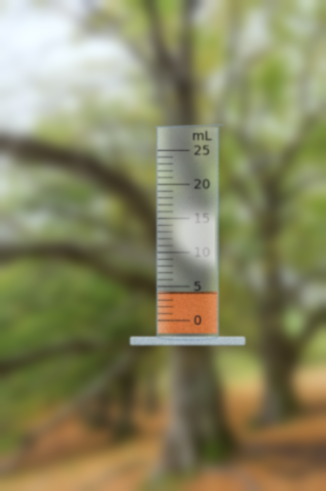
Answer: 4 mL
